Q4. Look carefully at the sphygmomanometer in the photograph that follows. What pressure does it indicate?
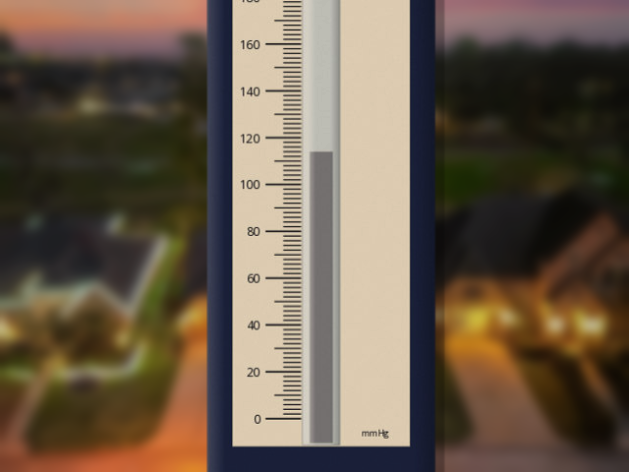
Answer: 114 mmHg
